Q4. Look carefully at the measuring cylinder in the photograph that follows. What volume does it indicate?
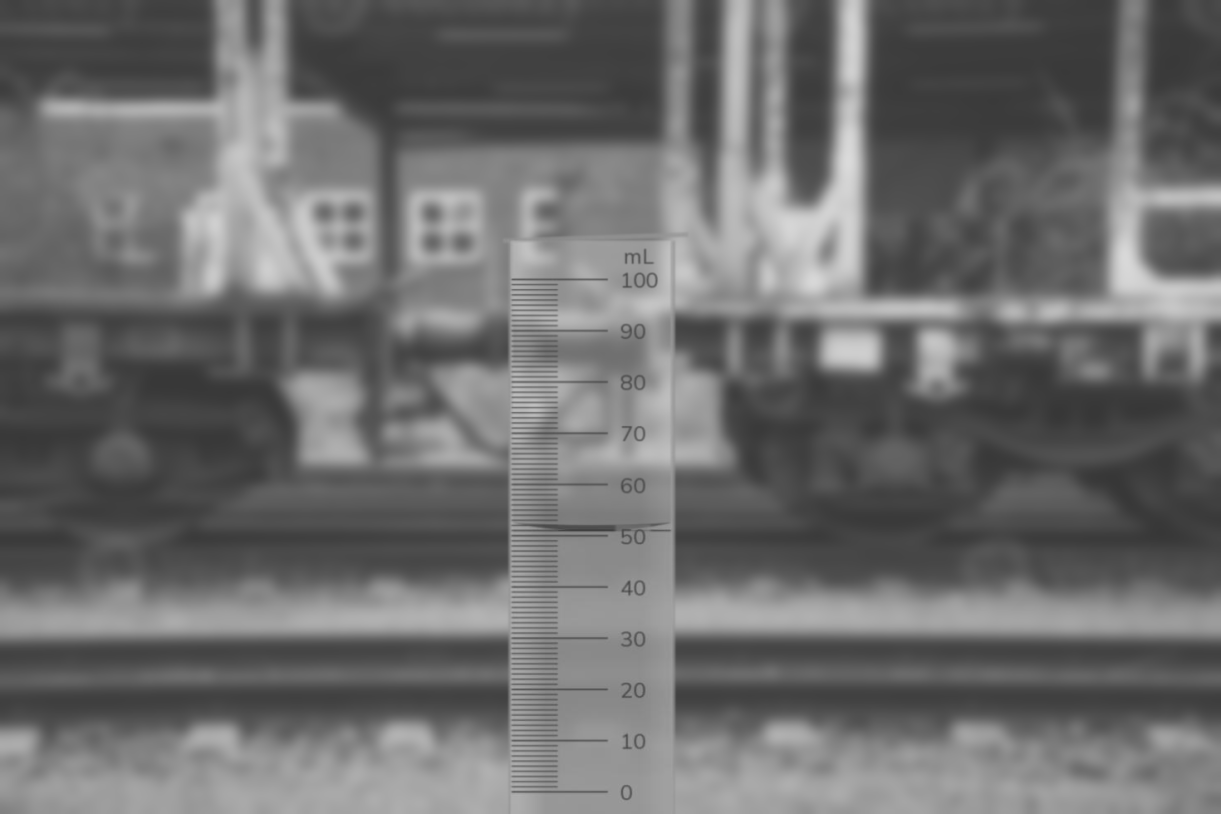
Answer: 51 mL
